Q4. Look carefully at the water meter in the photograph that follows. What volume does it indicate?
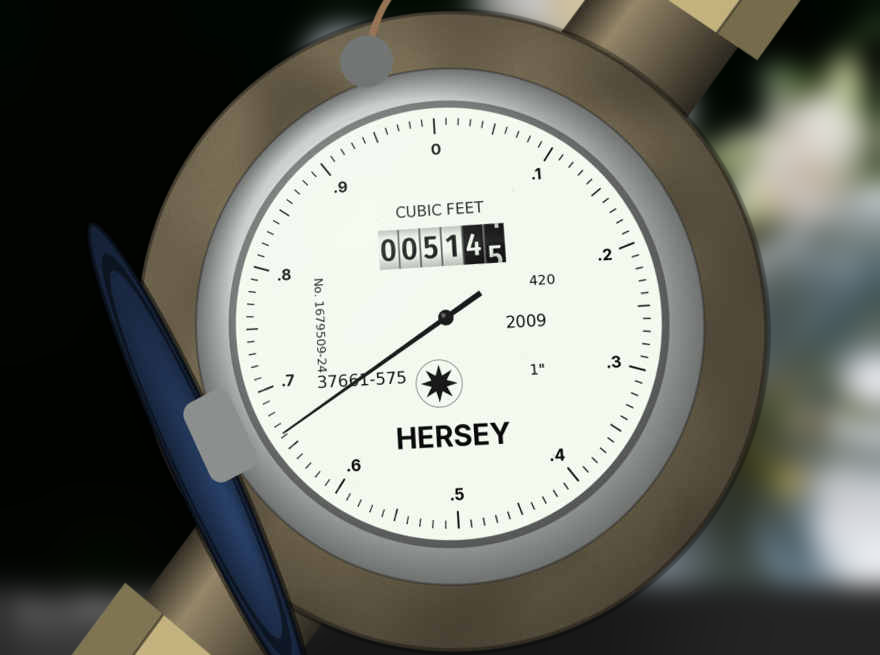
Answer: 5144.66 ft³
